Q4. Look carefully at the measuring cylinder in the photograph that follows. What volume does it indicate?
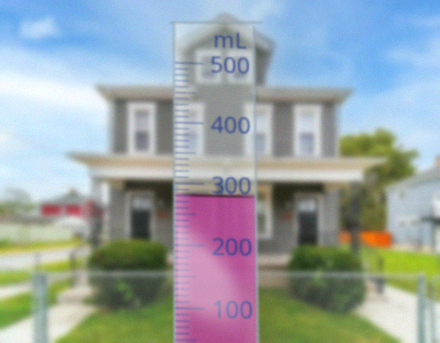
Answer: 280 mL
